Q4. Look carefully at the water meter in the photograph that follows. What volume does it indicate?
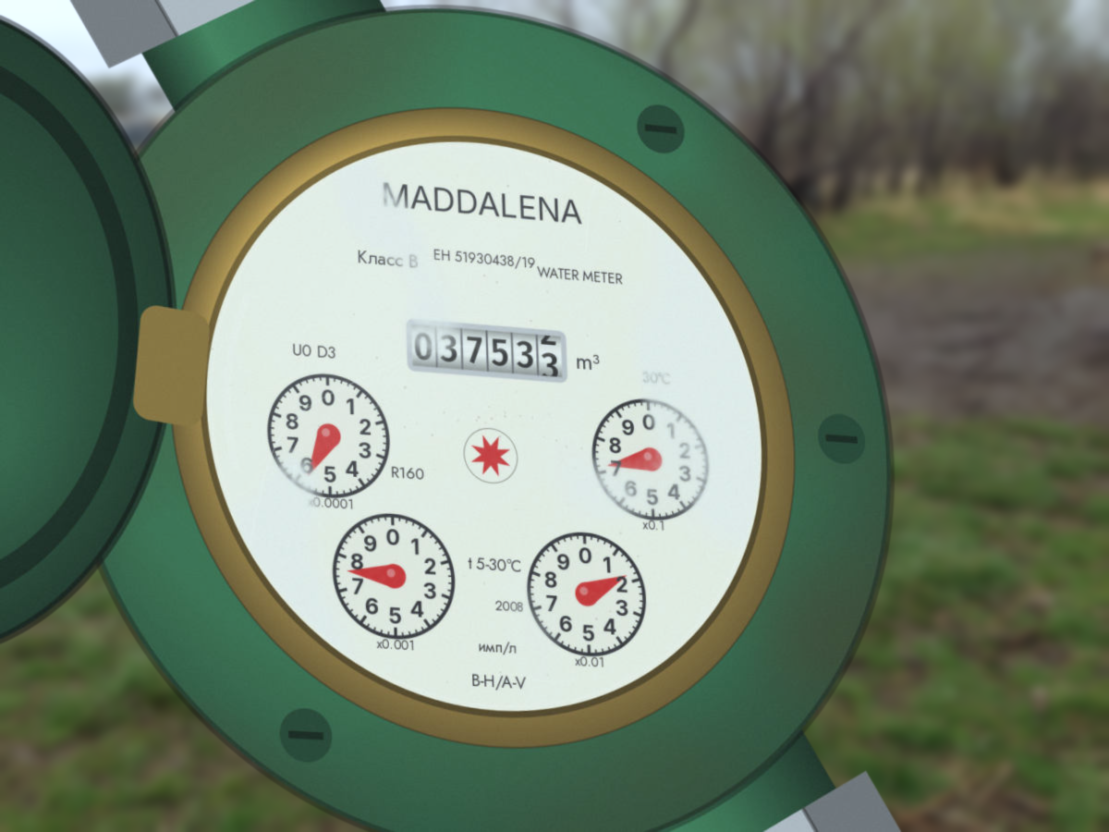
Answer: 37532.7175 m³
